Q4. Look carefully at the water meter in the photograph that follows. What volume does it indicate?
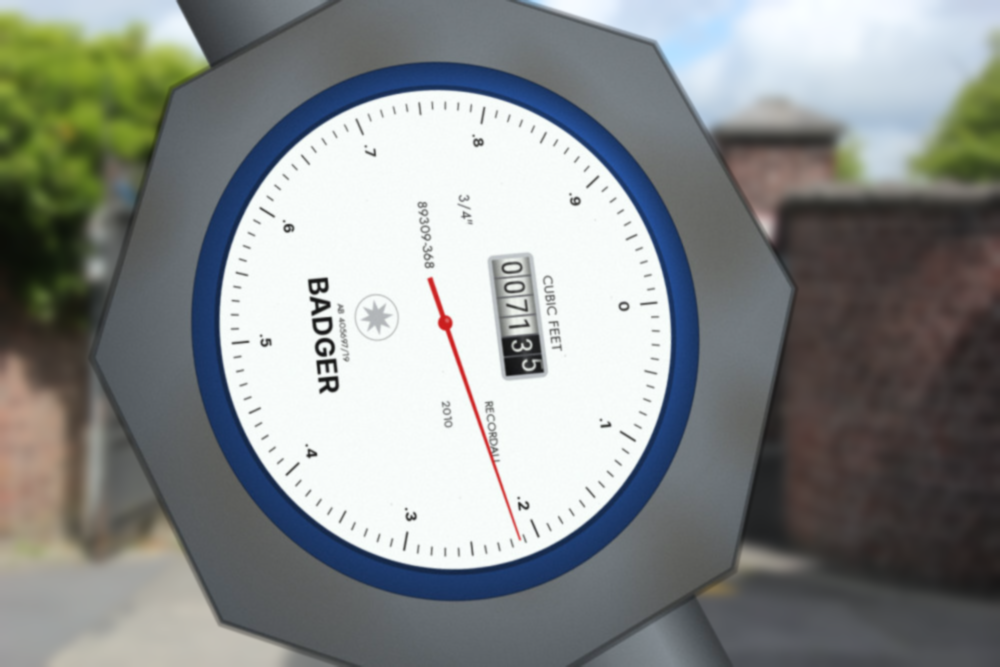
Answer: 7135.21 ft³
